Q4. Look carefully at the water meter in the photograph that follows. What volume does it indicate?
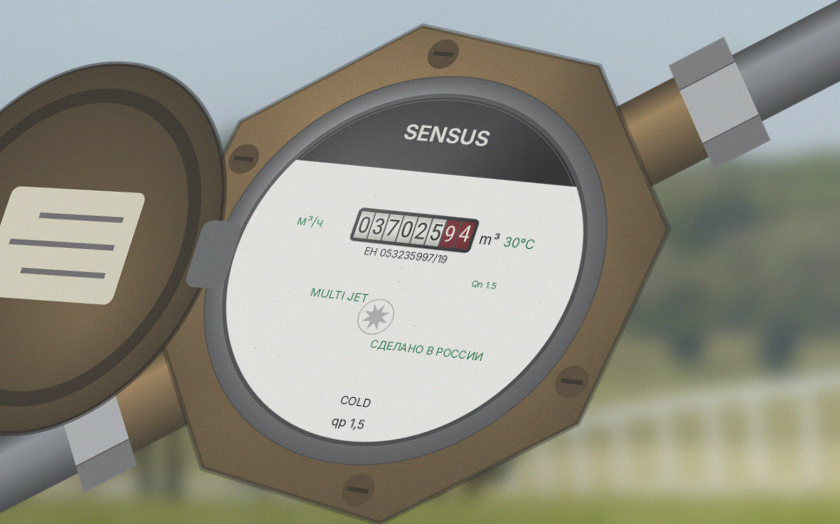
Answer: 37025.94 m³
